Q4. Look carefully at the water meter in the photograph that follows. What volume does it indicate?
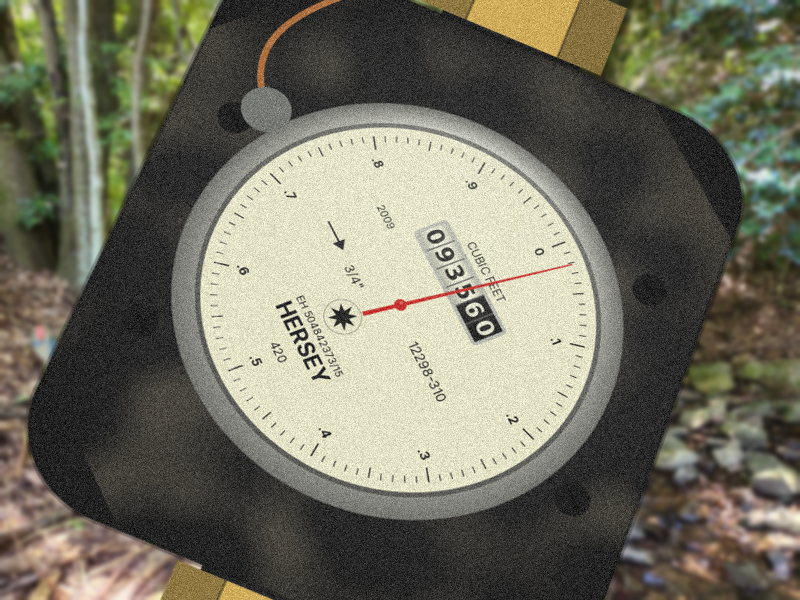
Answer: 93560.02 ft³
